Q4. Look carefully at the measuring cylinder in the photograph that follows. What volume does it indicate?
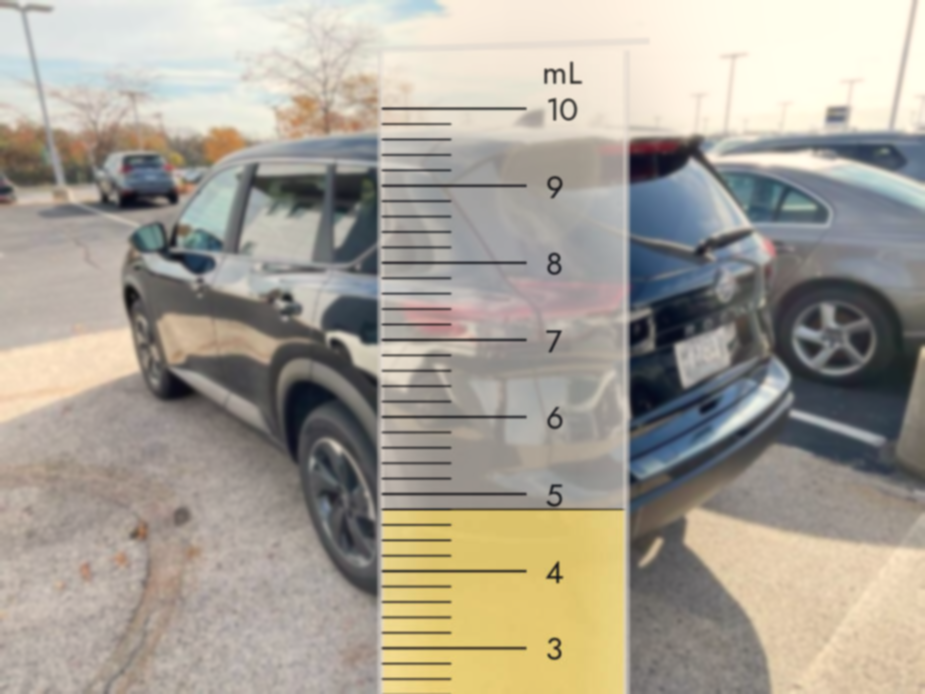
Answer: 4.8 mL
